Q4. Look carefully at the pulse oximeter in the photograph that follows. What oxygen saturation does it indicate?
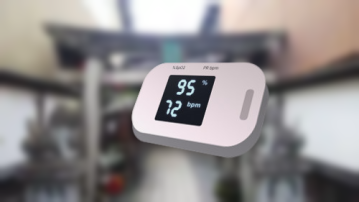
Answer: 95 %
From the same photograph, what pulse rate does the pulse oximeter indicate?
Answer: 72 bpm
